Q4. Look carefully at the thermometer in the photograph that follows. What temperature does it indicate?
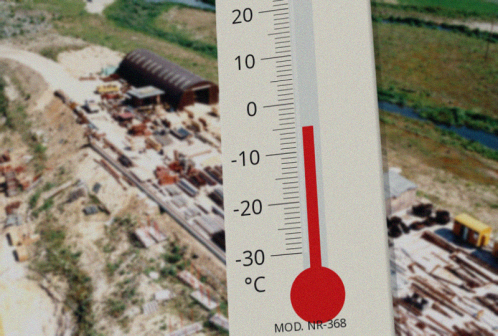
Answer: -5 °C
